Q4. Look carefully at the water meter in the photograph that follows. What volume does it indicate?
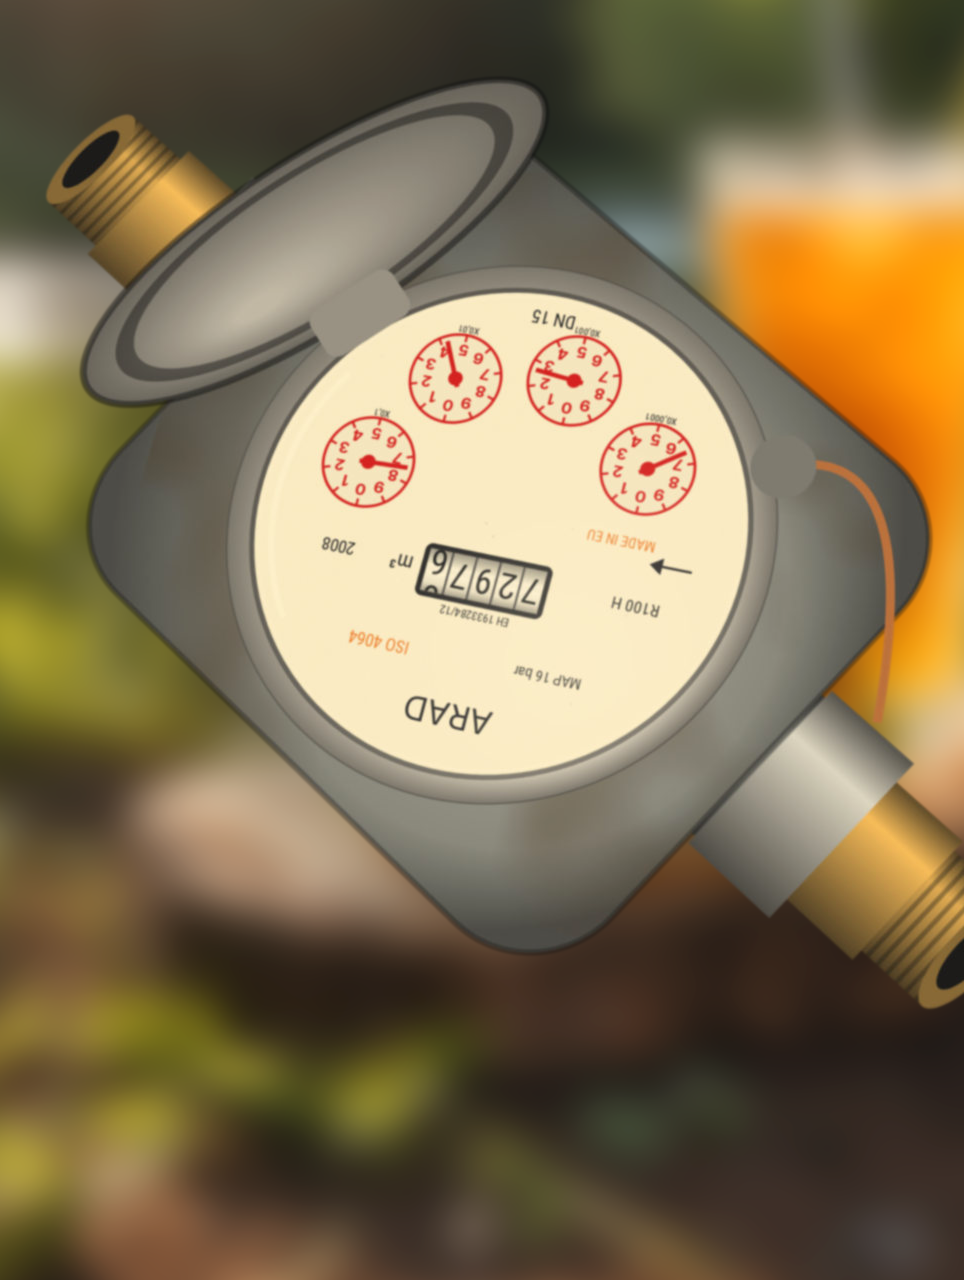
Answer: 72975.7426 m³
